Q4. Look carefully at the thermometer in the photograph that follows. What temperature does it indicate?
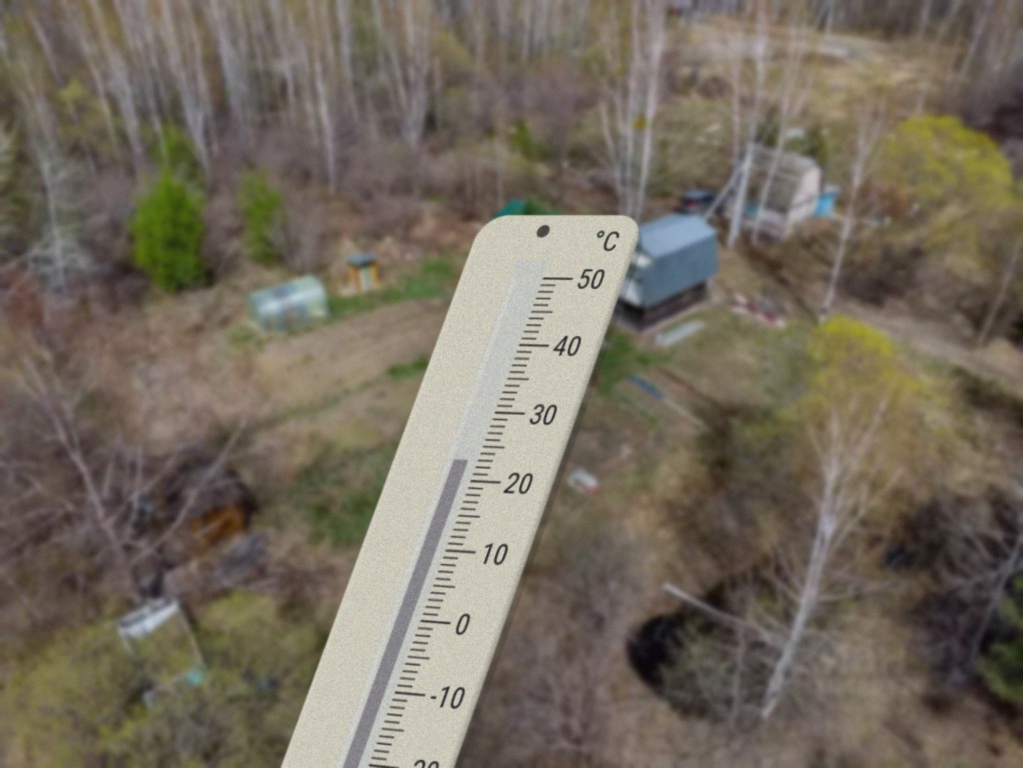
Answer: 23 °C
